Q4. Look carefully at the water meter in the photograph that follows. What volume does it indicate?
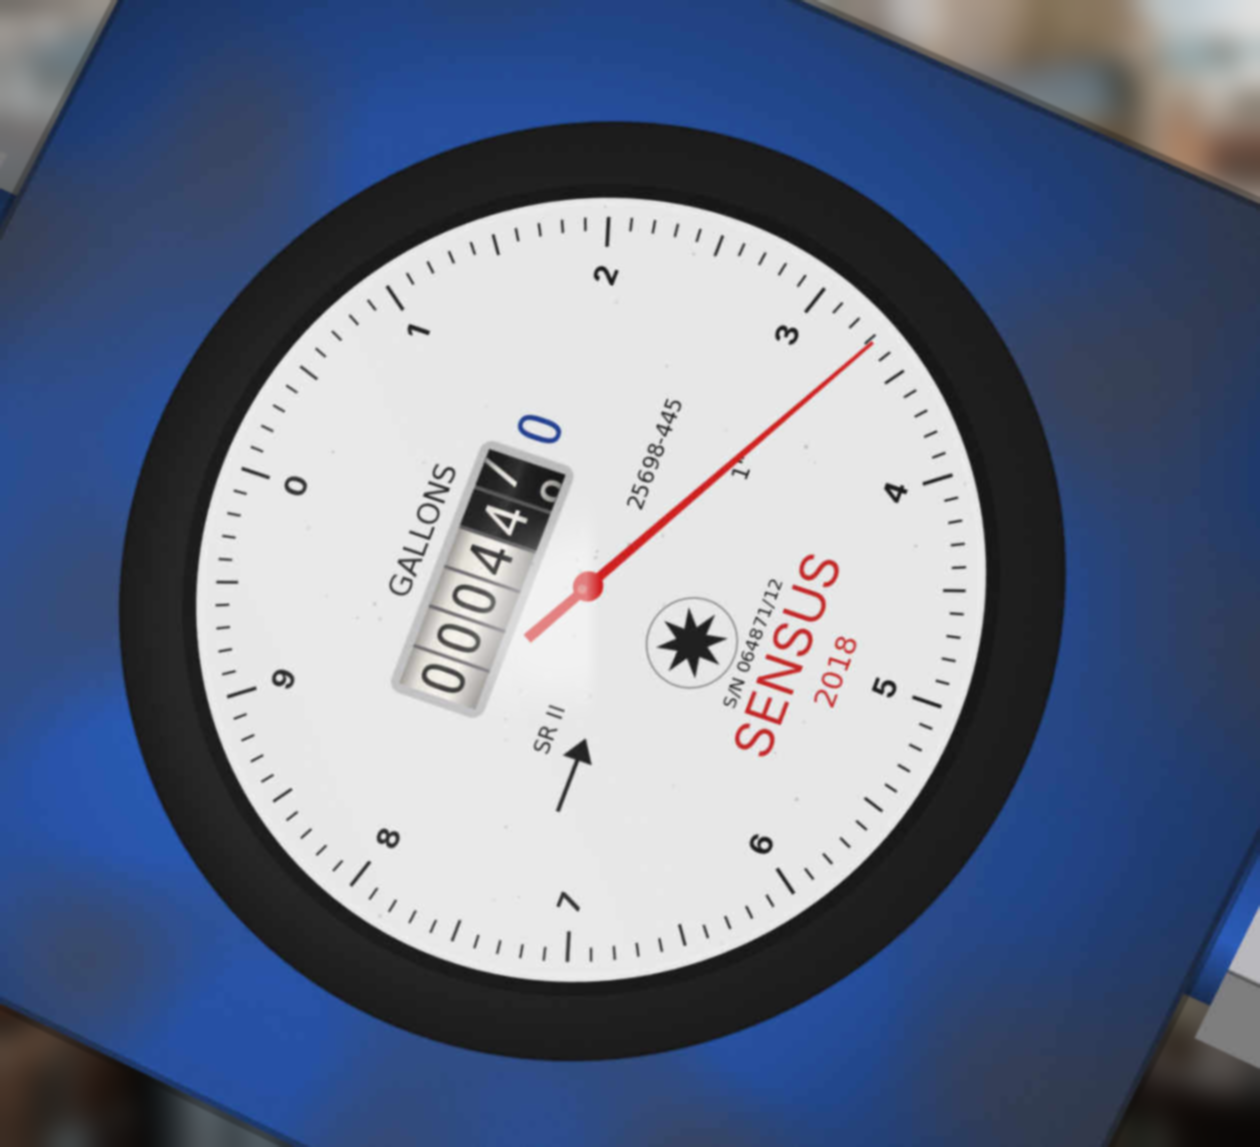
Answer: 4473.3 gal
